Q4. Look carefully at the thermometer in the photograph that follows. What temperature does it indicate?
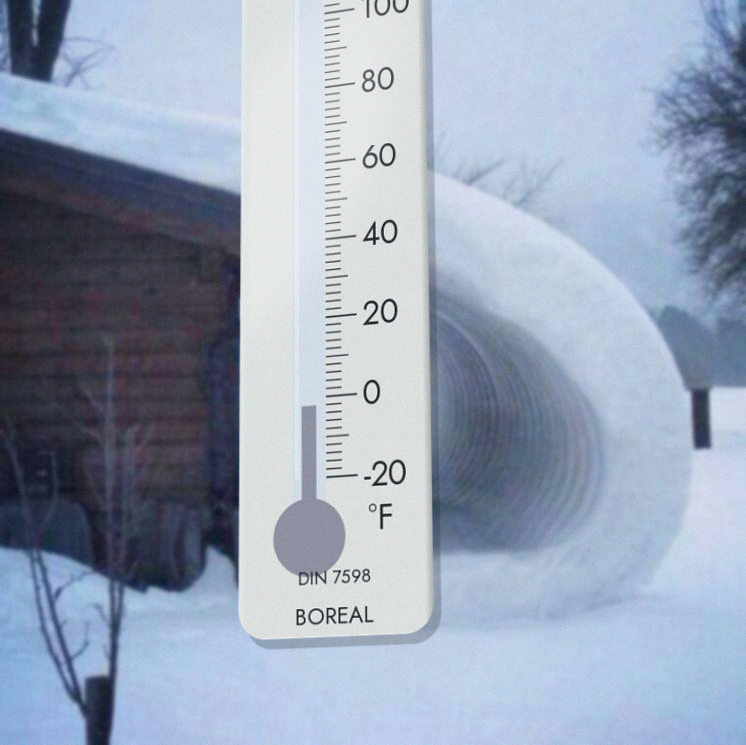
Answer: -2 °F
